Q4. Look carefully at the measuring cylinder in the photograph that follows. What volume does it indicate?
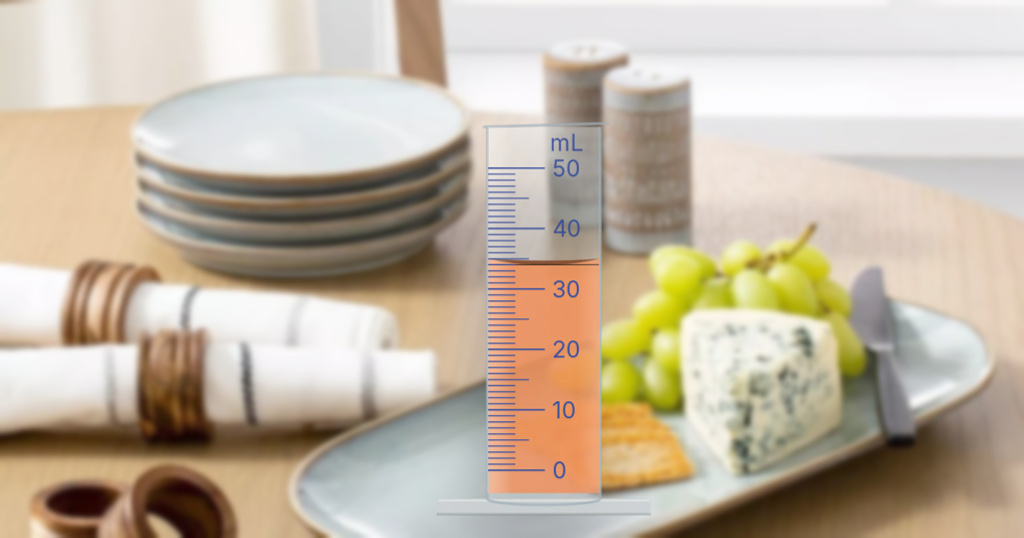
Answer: 34 mL
